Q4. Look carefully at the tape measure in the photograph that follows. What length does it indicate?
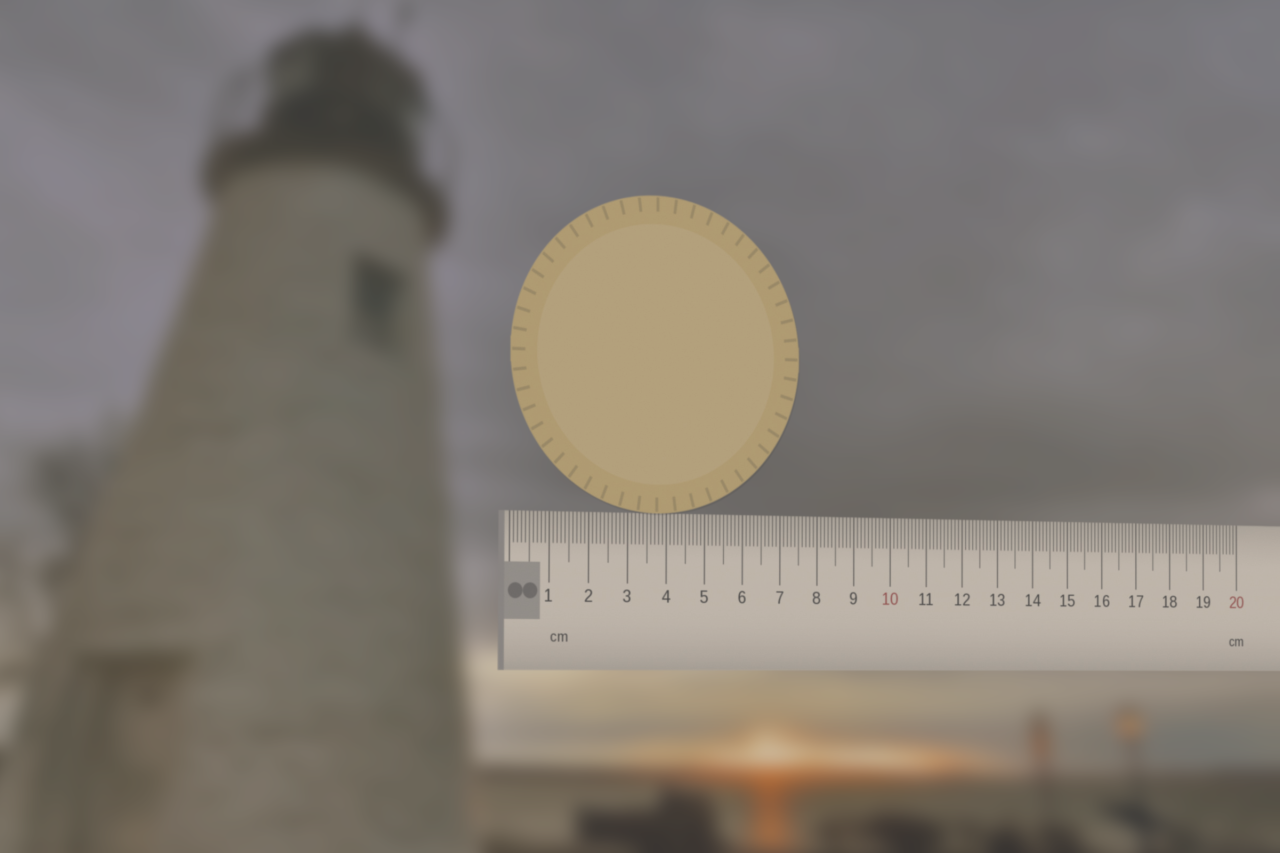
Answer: 7.5 cm
